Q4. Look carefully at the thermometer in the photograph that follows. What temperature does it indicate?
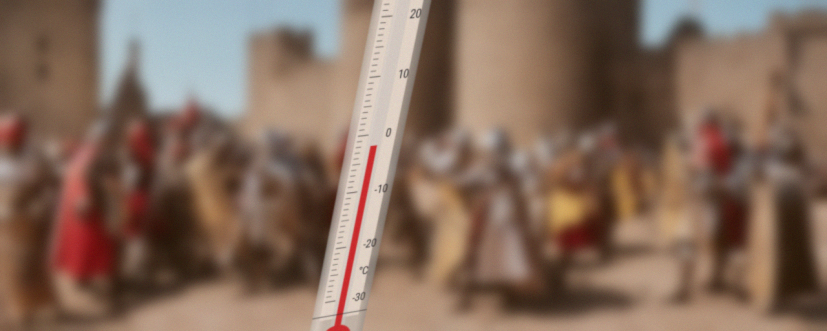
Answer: -2 °C
